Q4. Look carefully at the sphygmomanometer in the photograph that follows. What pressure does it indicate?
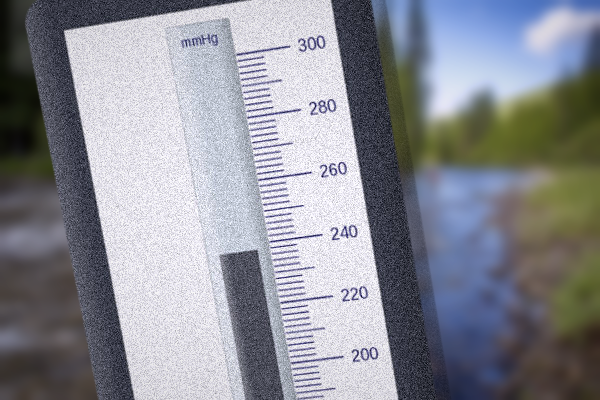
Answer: 238 mmHg
